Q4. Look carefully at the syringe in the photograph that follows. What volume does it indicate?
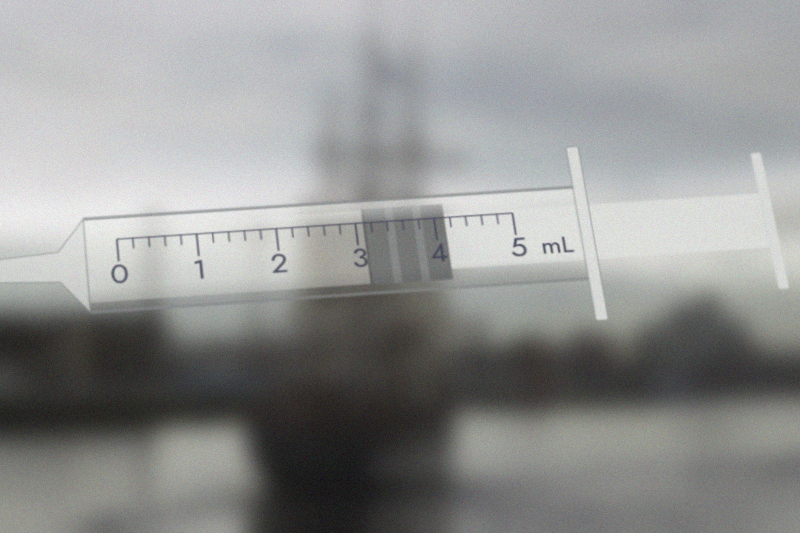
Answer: 3.1 mL
